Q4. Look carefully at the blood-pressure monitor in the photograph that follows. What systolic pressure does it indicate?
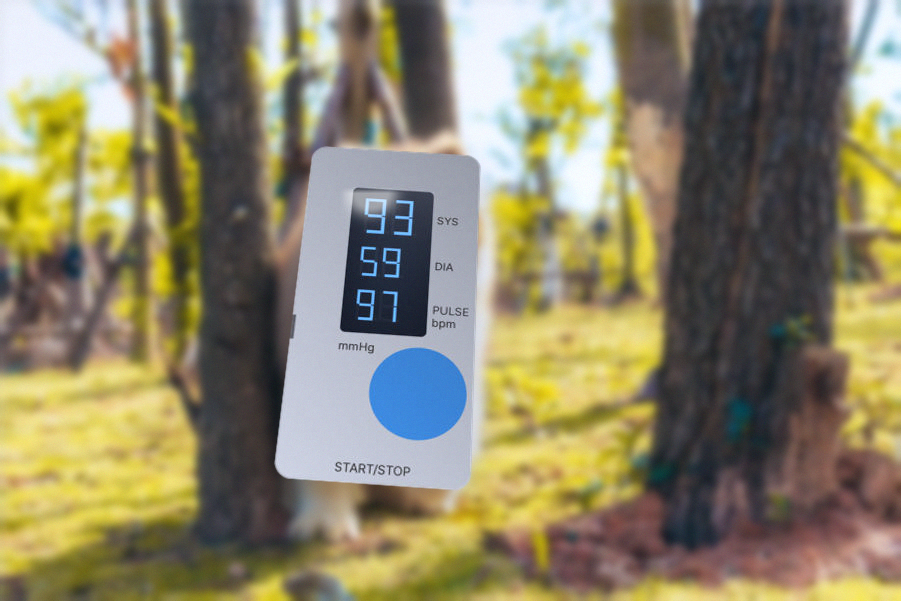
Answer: 93 mmHg
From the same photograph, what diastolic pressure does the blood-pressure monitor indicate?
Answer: 59 mmHg
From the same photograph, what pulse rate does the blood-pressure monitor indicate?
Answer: 97 bpm
